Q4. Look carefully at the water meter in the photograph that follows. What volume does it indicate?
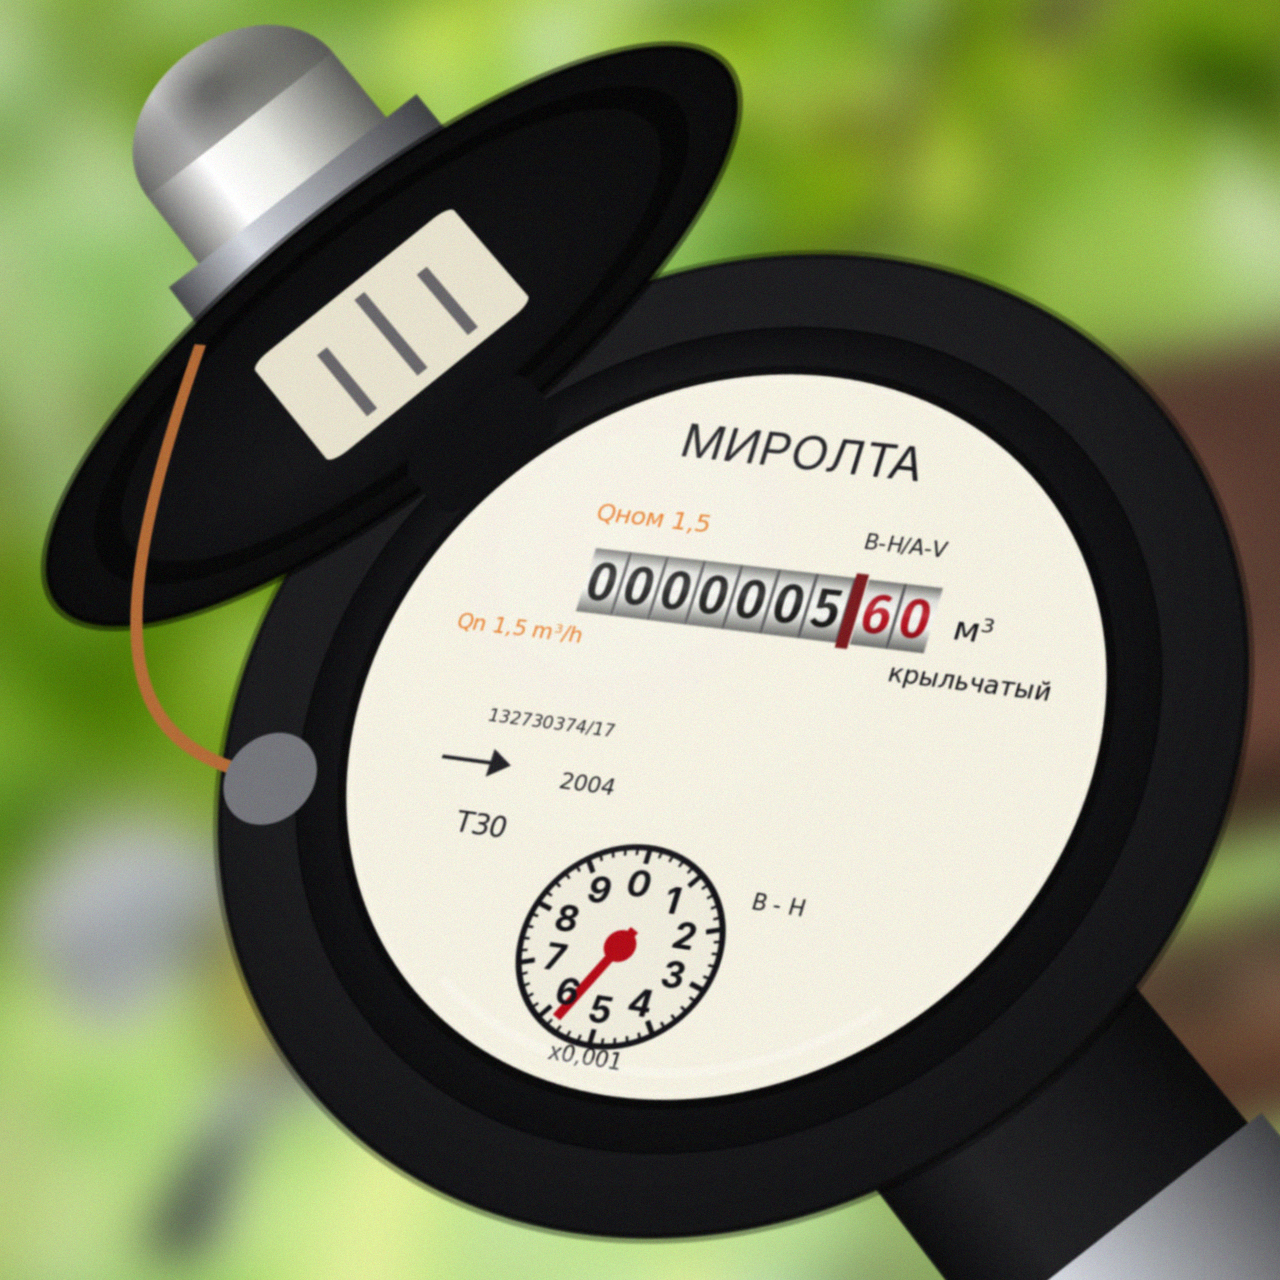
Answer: 5.605 m³
